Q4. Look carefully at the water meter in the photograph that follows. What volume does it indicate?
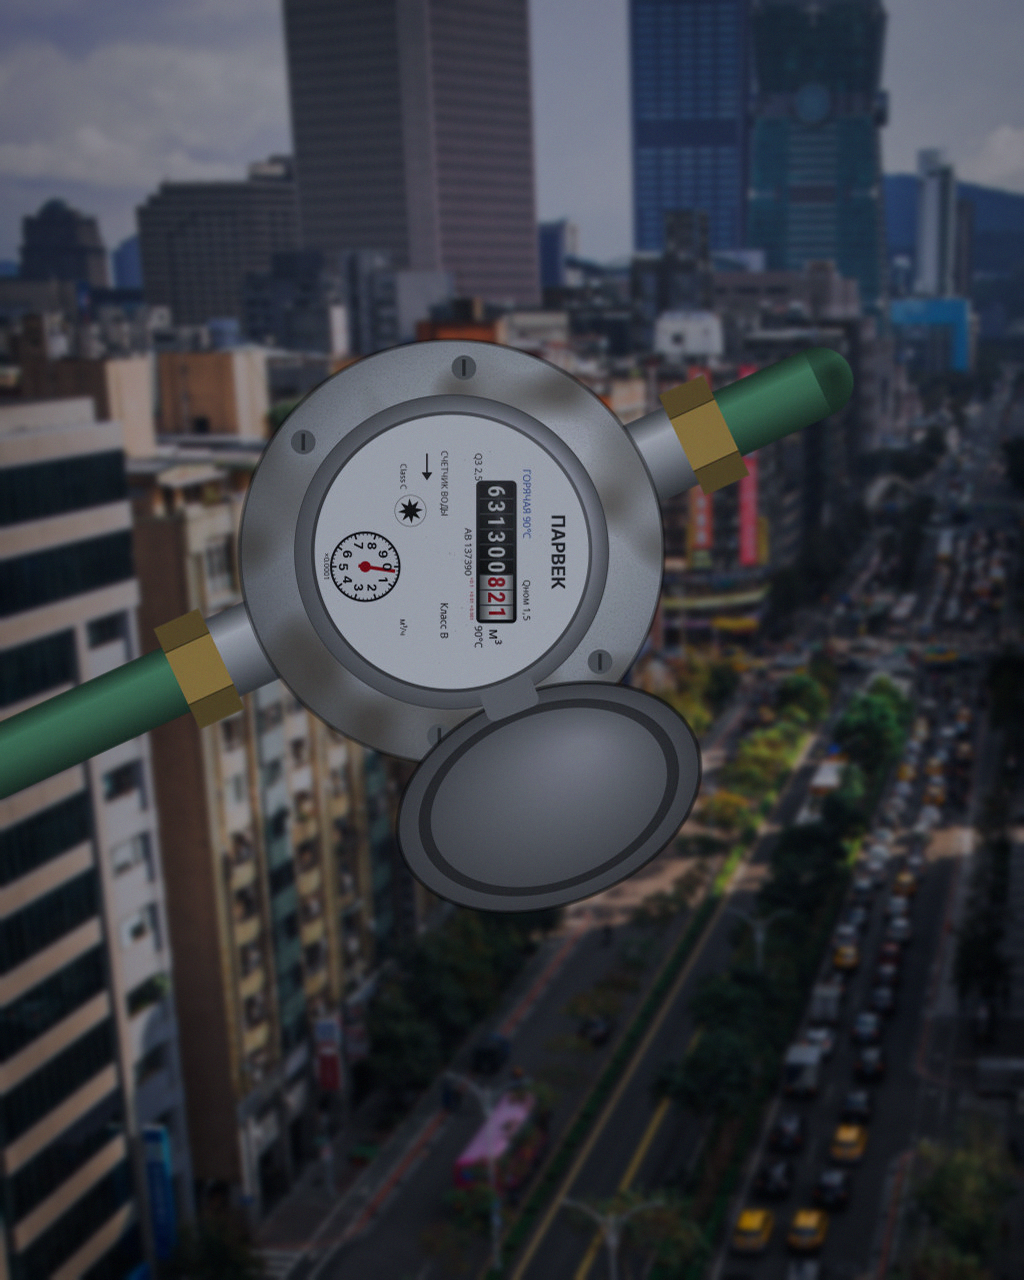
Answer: 631300.8210 m³
